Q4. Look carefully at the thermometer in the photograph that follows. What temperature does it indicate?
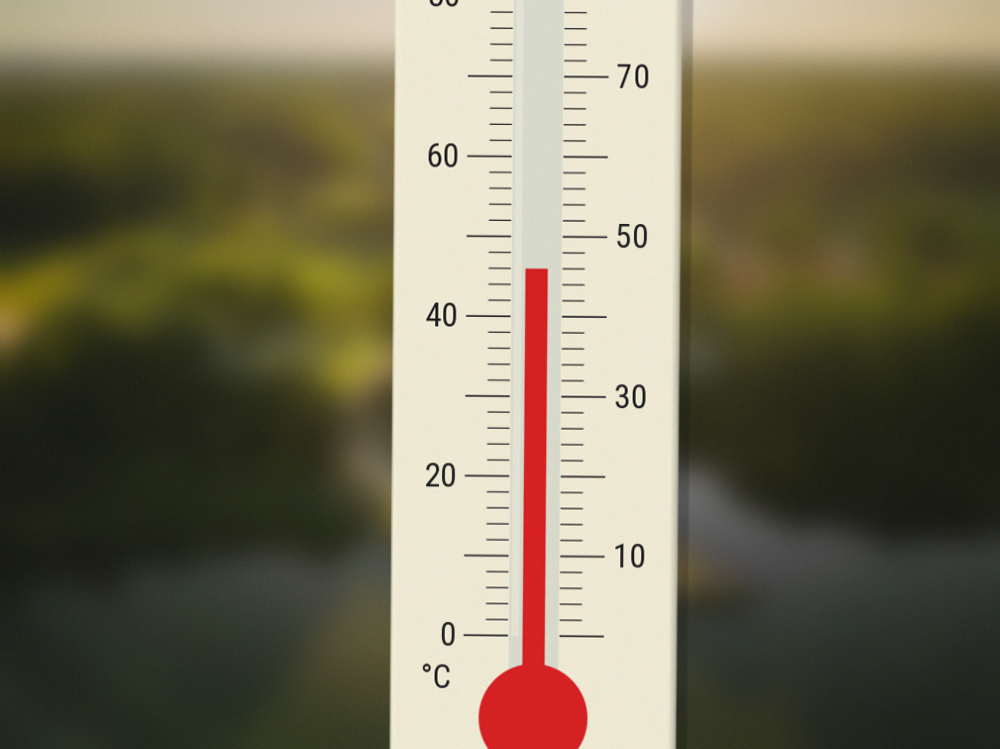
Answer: 46 °C
